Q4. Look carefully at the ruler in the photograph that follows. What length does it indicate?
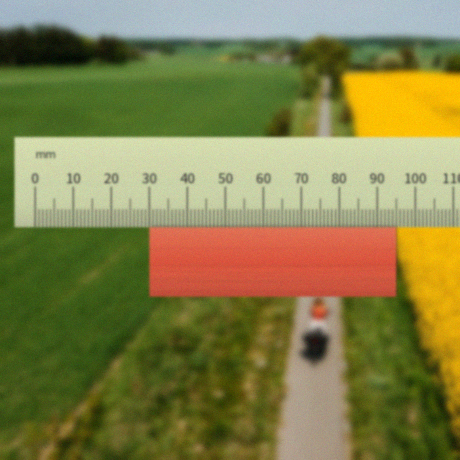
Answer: 65 mm
